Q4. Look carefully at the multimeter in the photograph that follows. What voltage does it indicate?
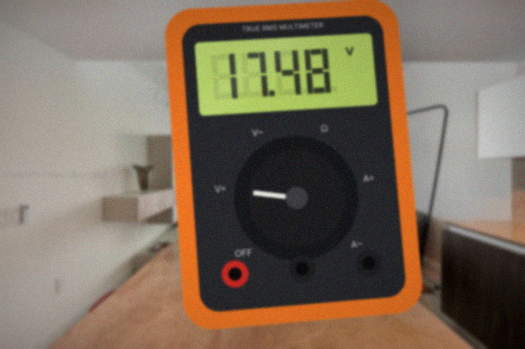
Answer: 17.48 V
